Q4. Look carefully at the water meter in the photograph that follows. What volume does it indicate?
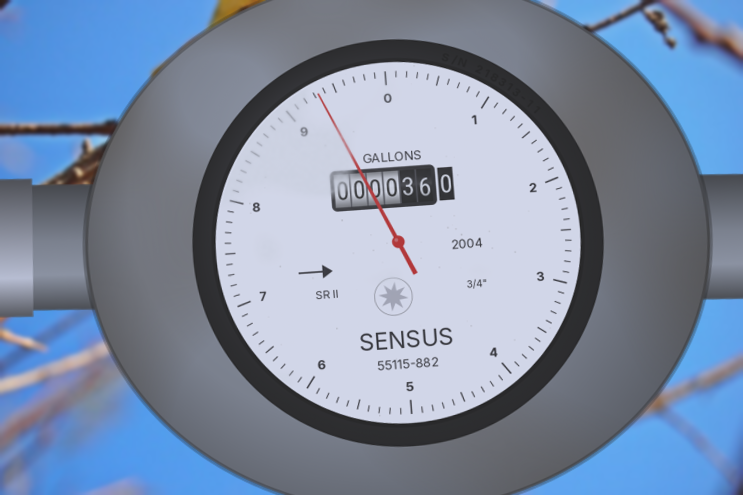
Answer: 359.3 gal
